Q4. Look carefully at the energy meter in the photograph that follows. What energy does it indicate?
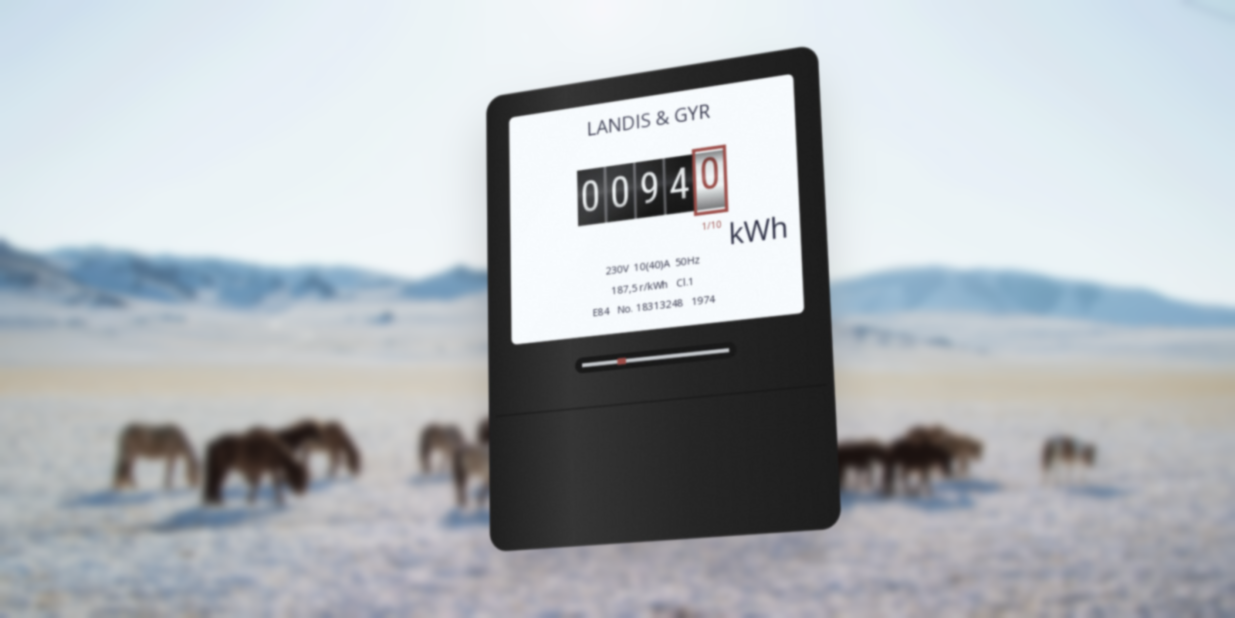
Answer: 94.0 kWh
